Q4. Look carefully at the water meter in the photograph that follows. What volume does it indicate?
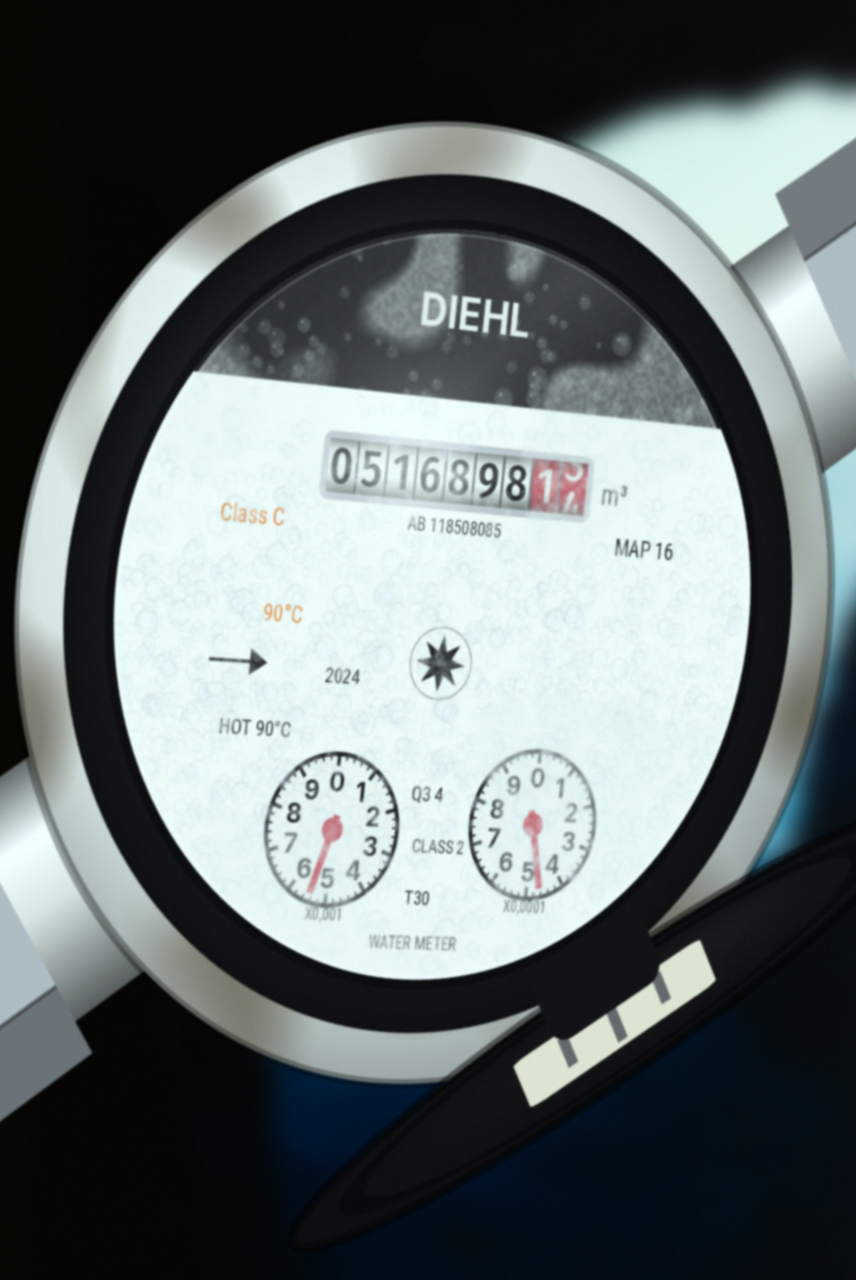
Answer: 516898.1354 m³
